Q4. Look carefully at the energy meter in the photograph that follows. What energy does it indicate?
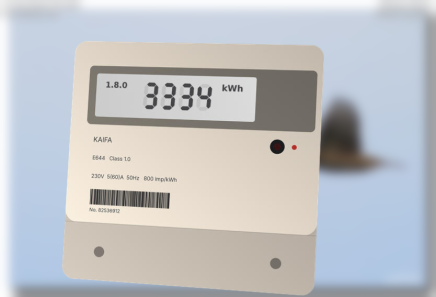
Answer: 3334 kWh
